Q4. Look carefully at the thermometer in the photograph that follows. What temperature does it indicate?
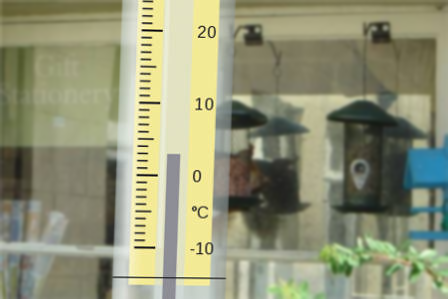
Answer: 3 °C
